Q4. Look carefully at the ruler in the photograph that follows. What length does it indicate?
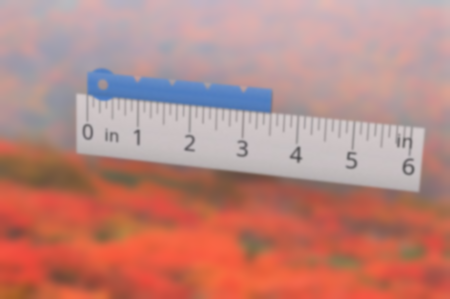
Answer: 3.5 in
